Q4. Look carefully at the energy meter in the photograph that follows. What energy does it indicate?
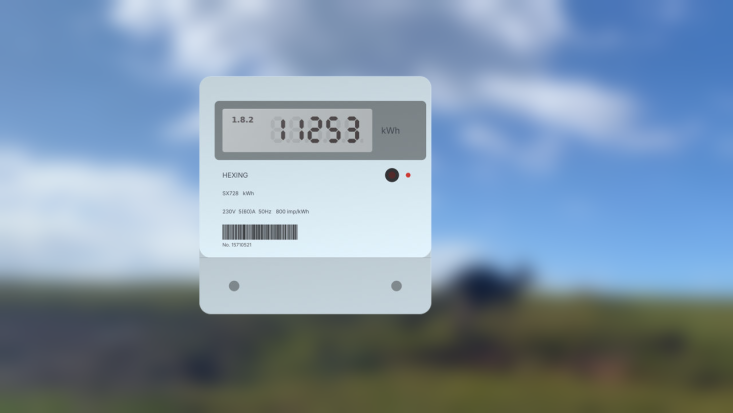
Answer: 11253 kWh
